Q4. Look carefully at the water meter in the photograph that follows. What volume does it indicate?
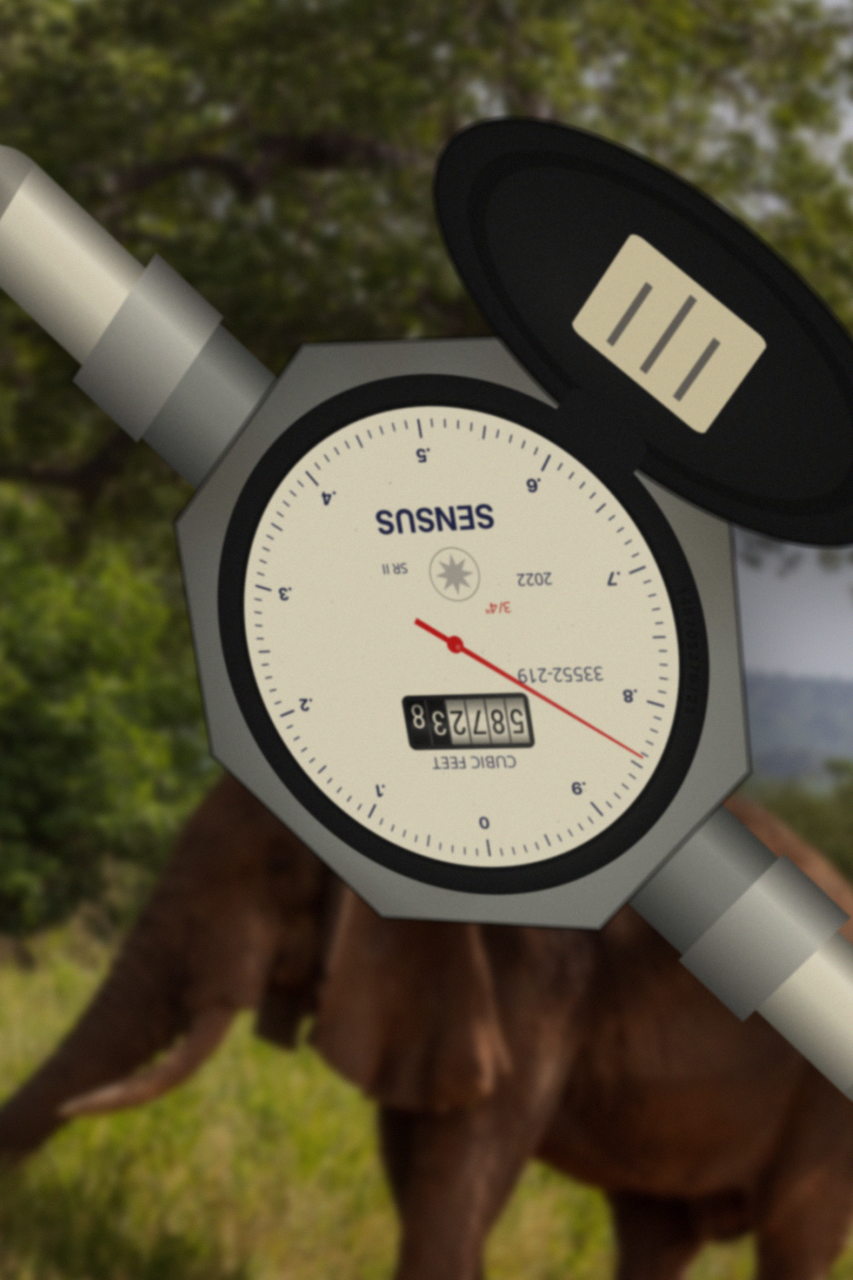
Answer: 587237.84 ft³
